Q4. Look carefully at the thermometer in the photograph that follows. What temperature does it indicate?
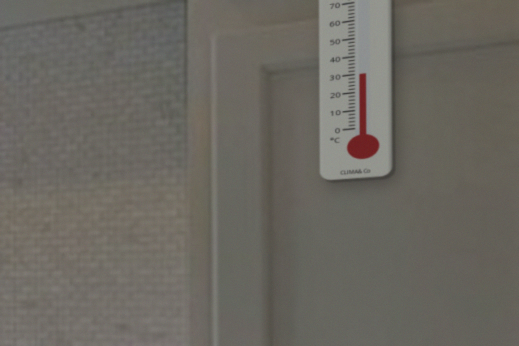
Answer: 30 °C
